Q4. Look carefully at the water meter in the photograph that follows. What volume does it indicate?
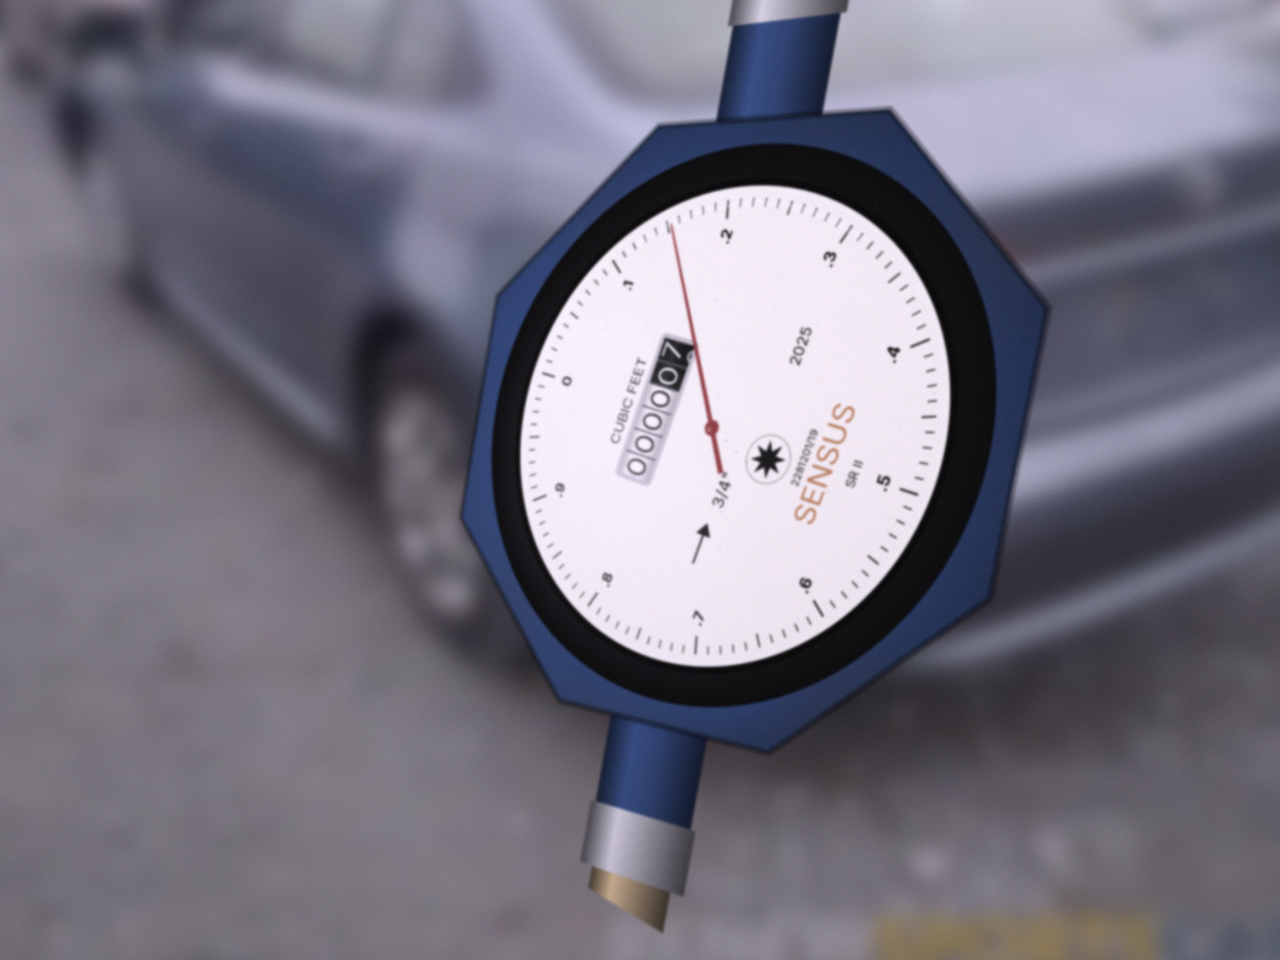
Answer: 7.15 ft³
